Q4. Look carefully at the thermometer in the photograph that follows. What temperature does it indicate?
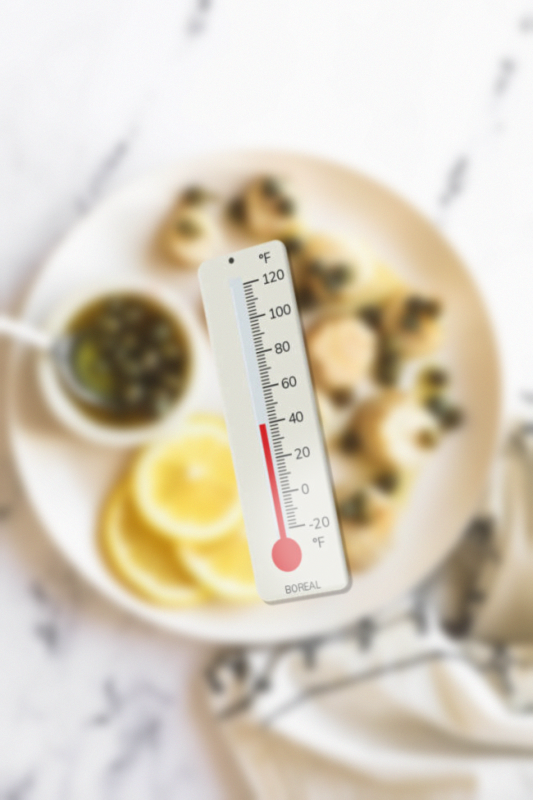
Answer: 40 °F
